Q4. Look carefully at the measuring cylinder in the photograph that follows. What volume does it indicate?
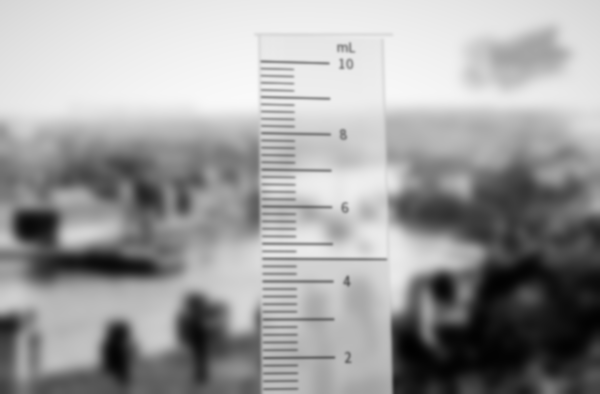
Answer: 4.6 mL
